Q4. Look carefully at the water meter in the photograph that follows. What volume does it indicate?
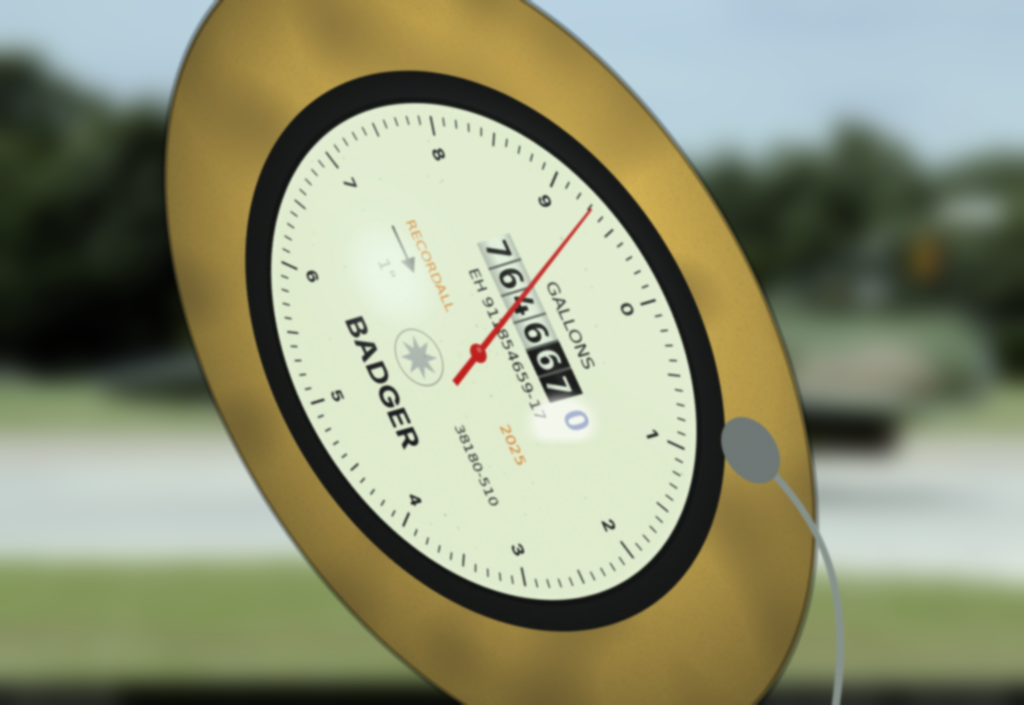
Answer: 7646669.3 gal
